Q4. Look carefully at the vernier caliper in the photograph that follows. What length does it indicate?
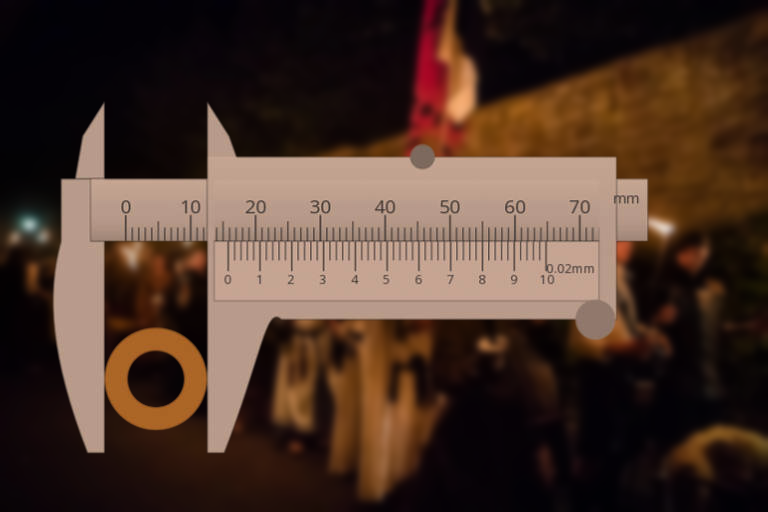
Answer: 15.8 mm
